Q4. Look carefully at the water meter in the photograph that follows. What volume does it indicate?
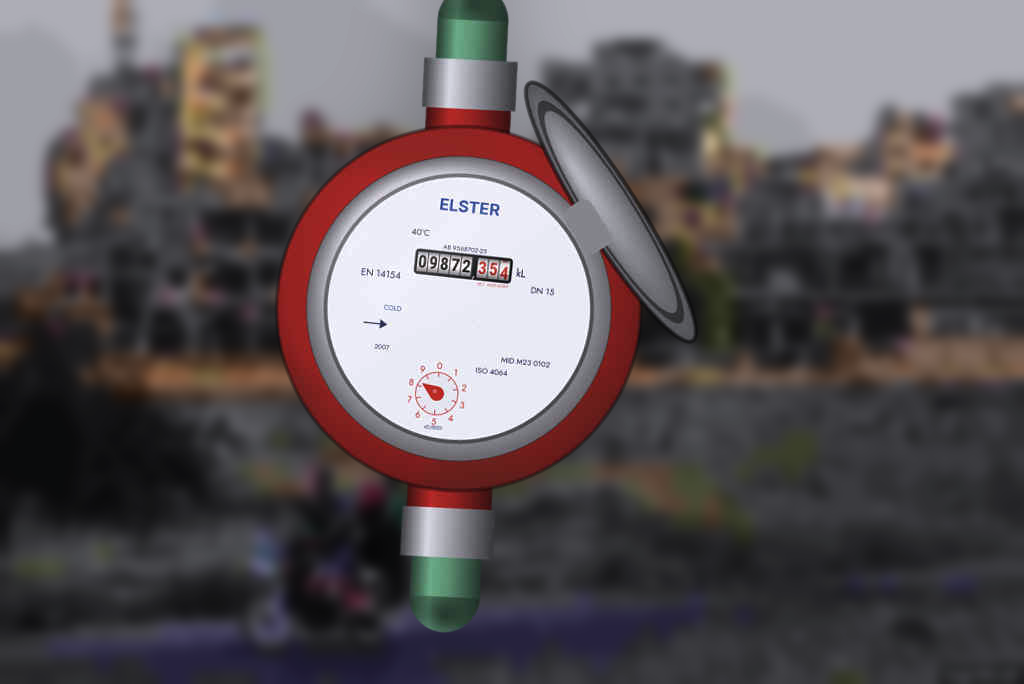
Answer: 9872.3538 kL
